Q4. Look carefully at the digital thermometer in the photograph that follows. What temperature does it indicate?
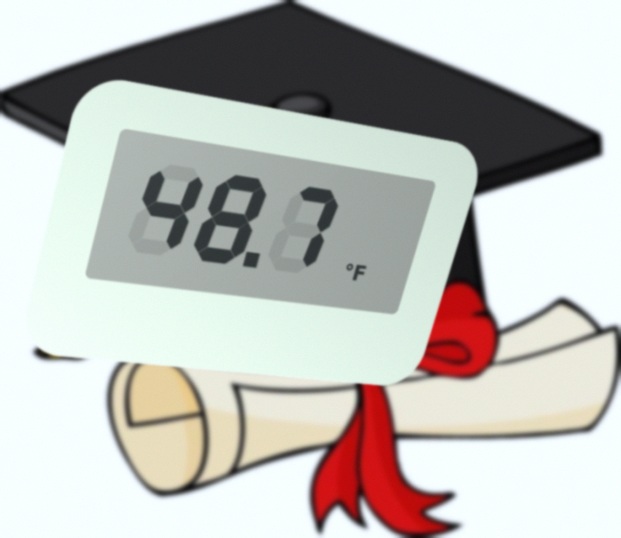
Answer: 48.7 °F
